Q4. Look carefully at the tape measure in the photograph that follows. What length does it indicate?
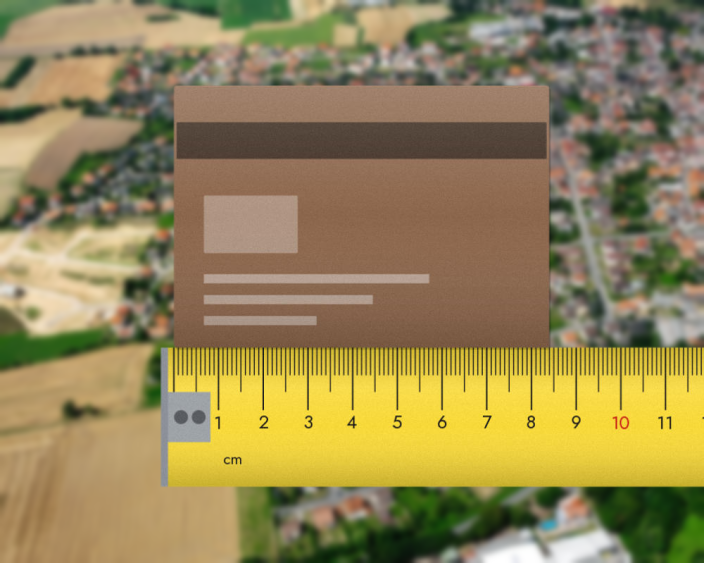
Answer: 8.4 cm
